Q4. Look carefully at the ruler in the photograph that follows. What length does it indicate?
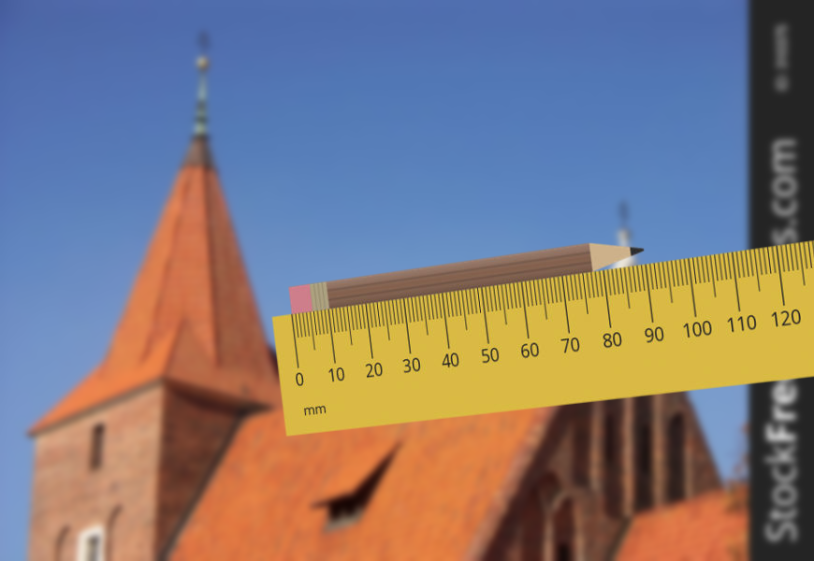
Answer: 90 mm
